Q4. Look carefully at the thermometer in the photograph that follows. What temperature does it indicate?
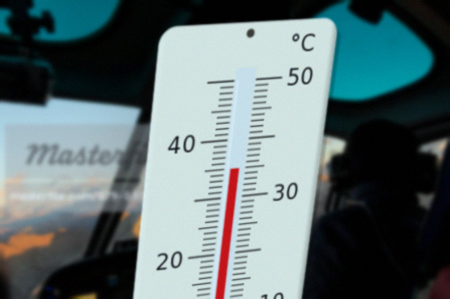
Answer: 35 °C
